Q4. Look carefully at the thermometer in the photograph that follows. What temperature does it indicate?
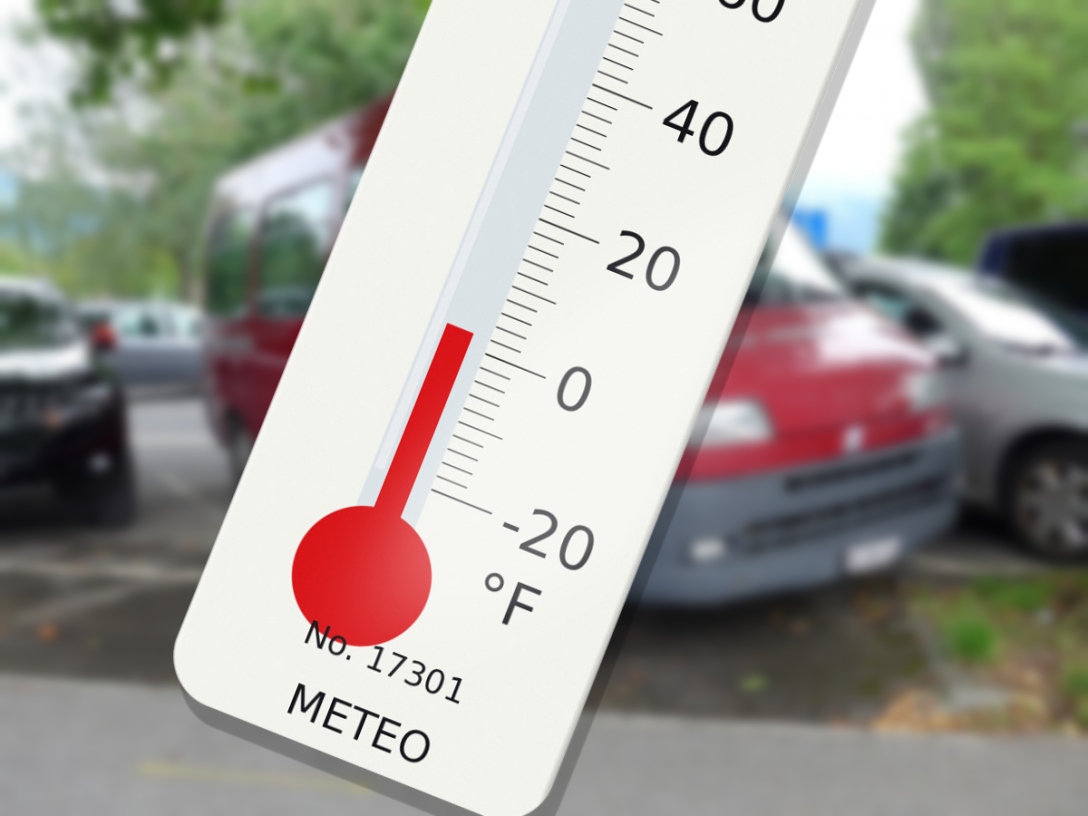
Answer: 2 °F
